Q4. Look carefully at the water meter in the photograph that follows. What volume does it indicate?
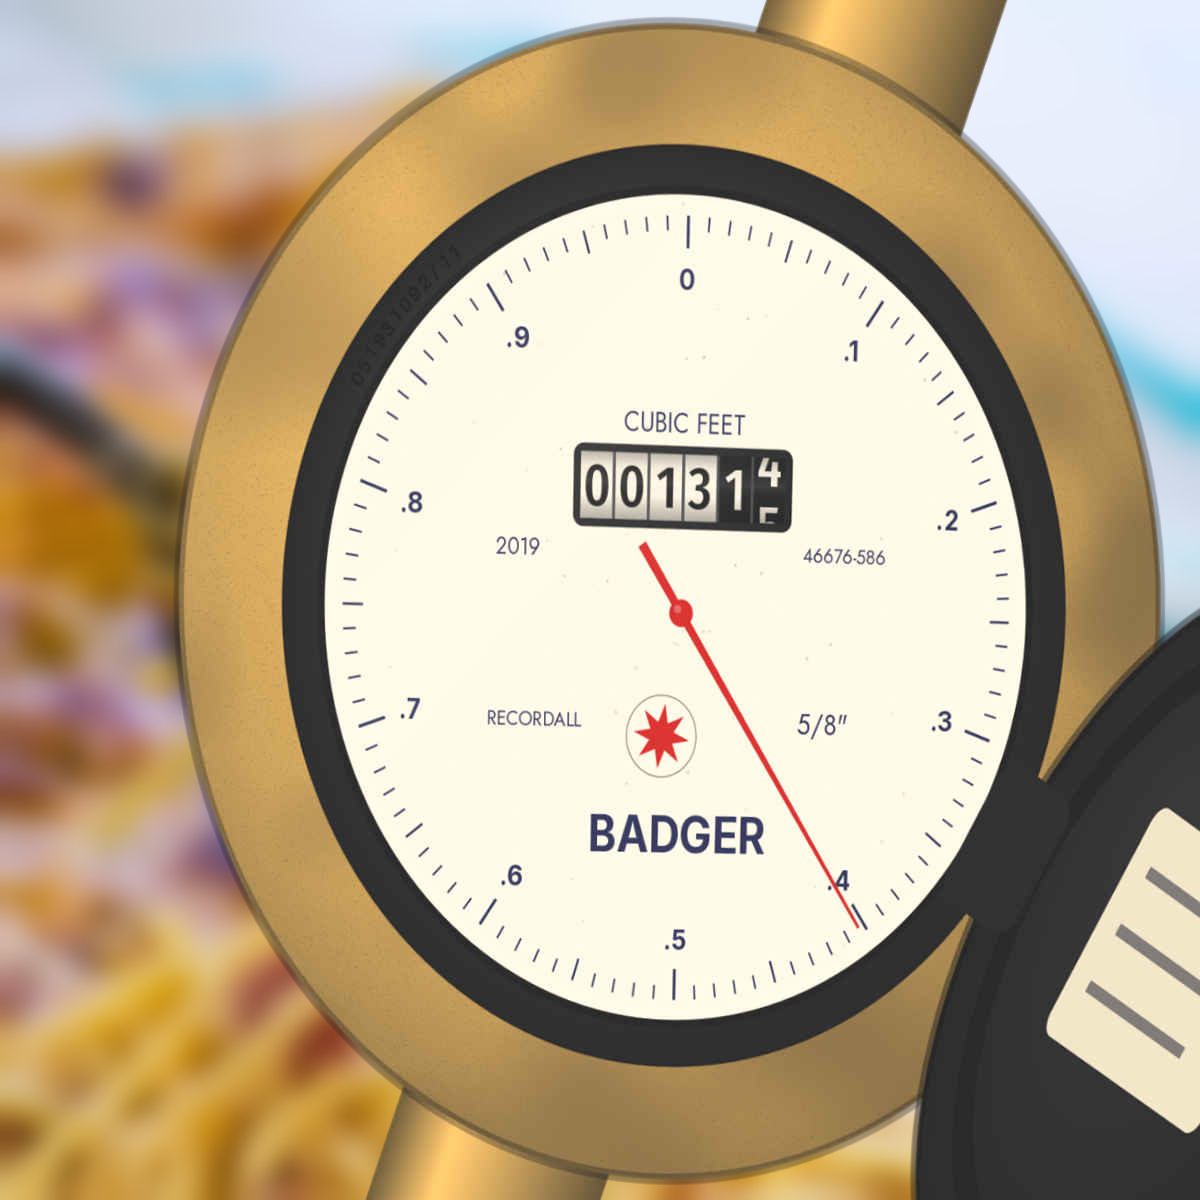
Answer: 1314.40 ft³
